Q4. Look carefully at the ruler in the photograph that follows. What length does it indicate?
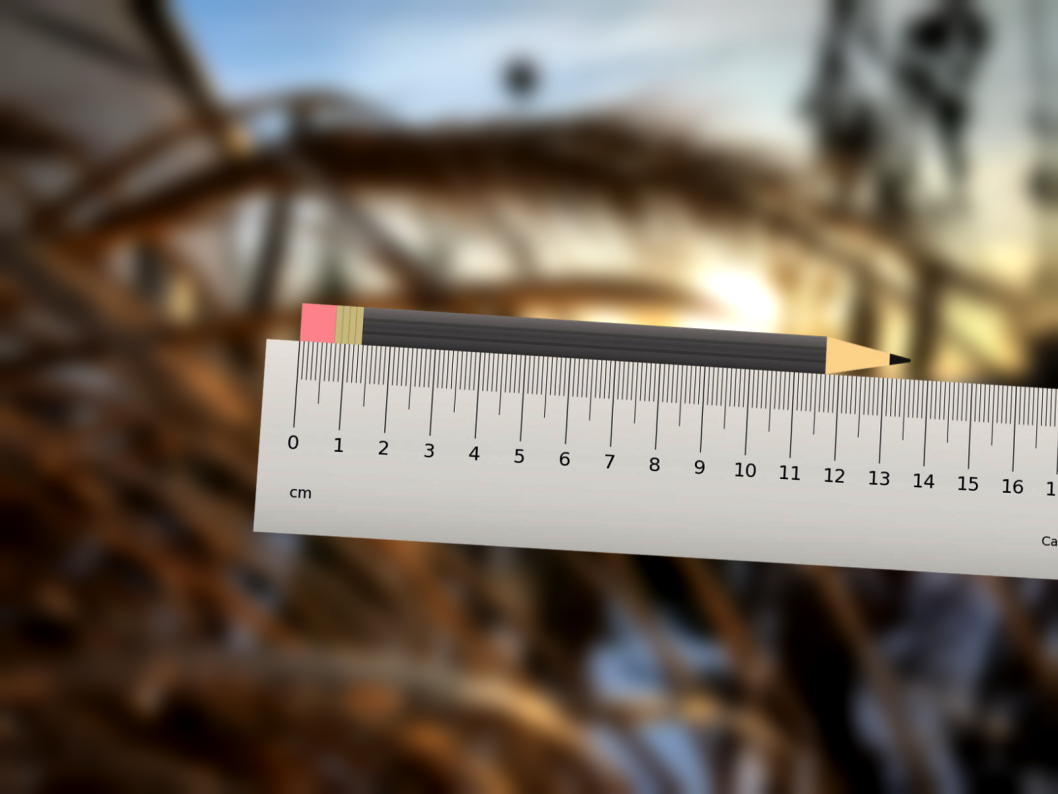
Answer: 13.6 cm
